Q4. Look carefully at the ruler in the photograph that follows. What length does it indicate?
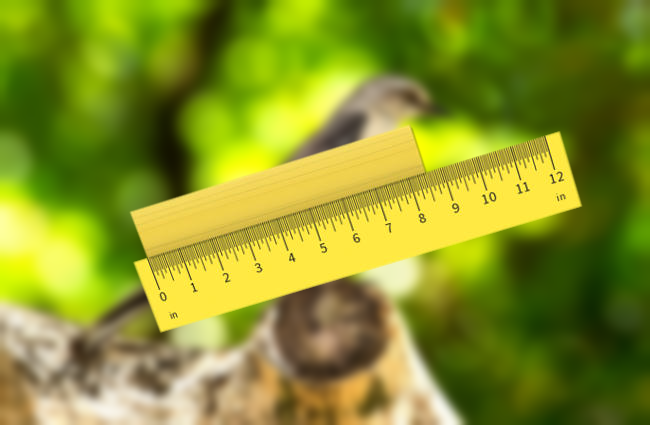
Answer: 8.5 in
